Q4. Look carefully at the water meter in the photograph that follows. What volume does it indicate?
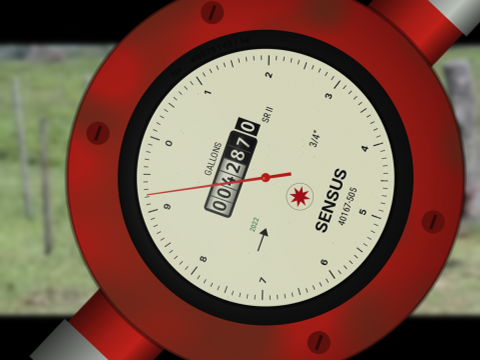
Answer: 42869.2 gal
